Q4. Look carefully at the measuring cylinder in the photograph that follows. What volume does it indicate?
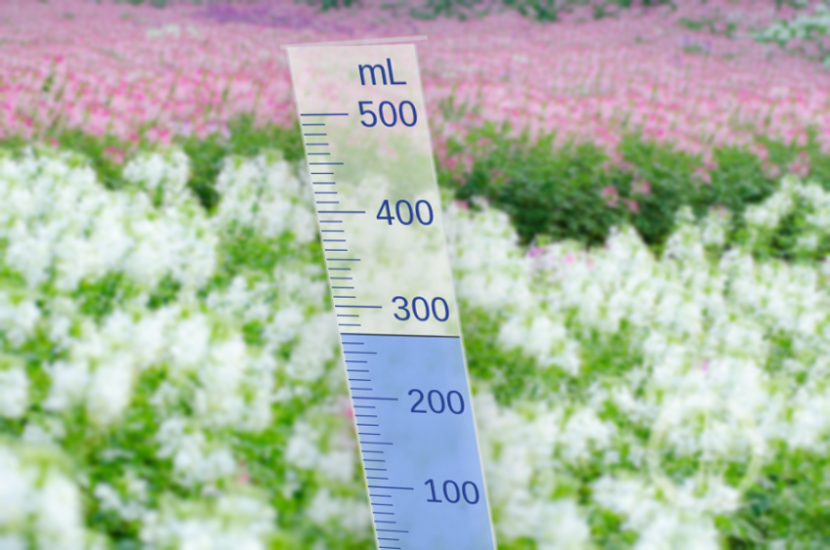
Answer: 270 mL
